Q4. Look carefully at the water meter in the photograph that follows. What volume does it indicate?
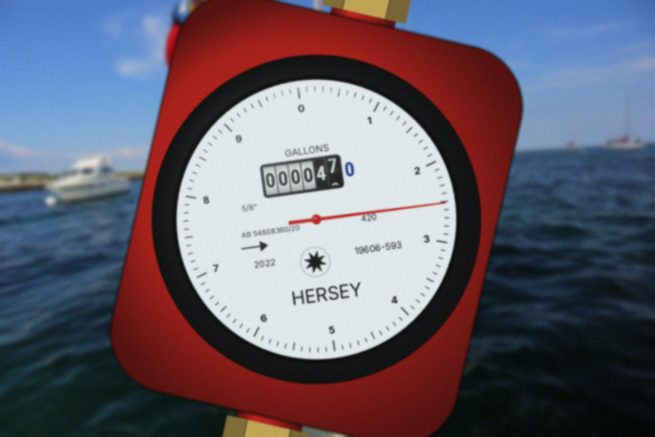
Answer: 472.5 gal
